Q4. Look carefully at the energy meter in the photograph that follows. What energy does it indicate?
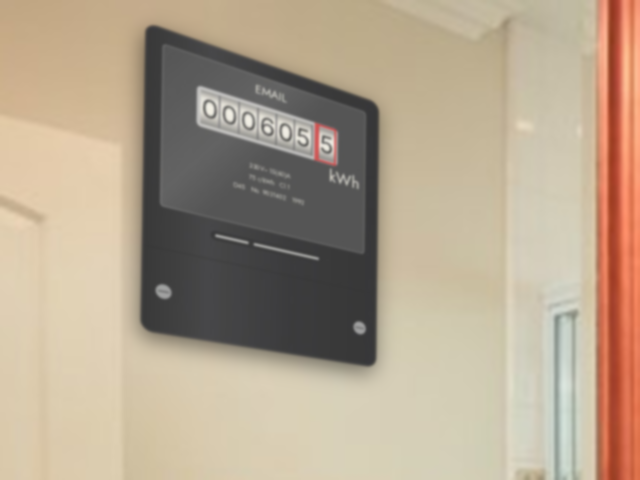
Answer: 605.5 kWh
